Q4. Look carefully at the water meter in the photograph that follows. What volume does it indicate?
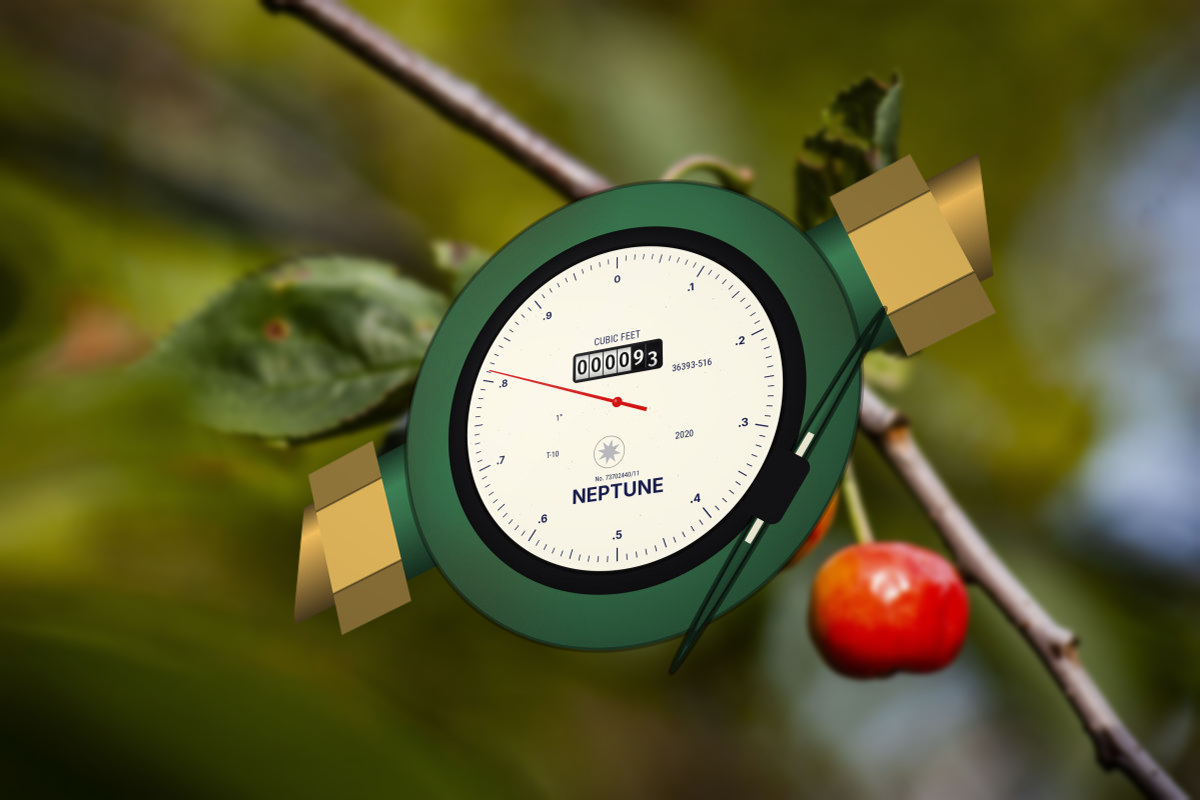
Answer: 92.81 ft³
